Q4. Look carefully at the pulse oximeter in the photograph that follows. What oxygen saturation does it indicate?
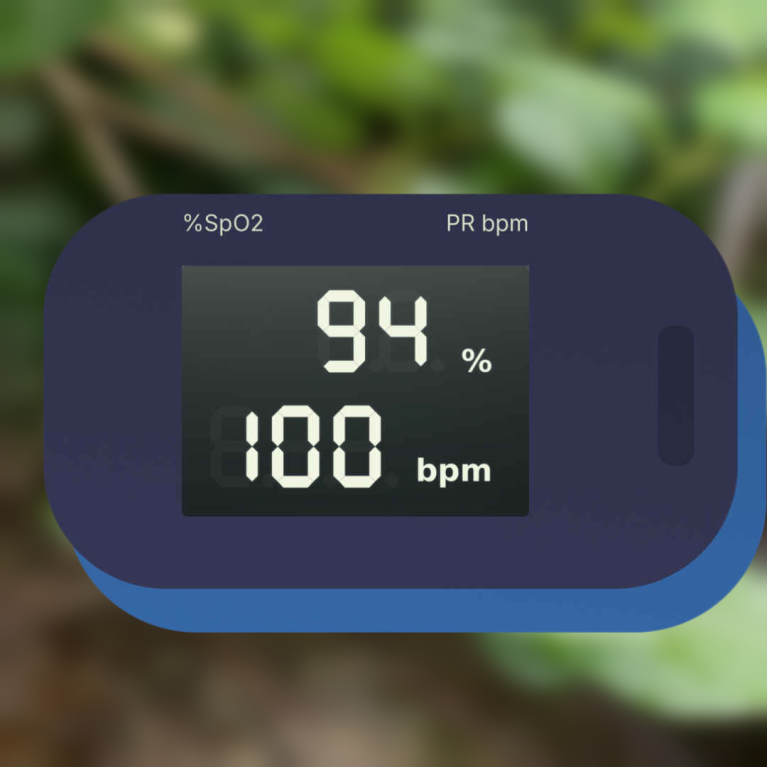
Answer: 94 %
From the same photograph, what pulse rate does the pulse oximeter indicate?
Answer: 100 bpm
